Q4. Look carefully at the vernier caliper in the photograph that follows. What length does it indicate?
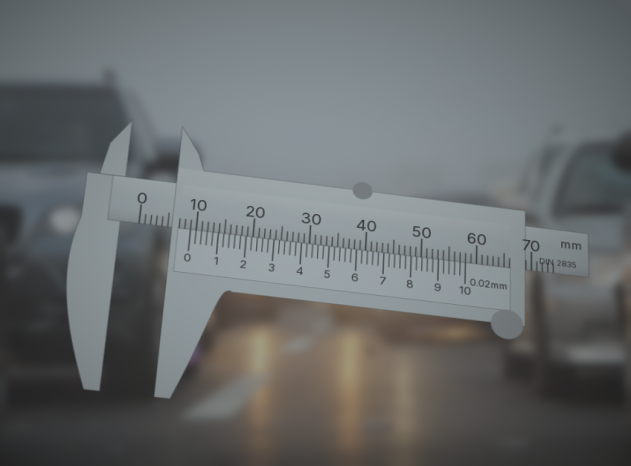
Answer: 9.0 mm
